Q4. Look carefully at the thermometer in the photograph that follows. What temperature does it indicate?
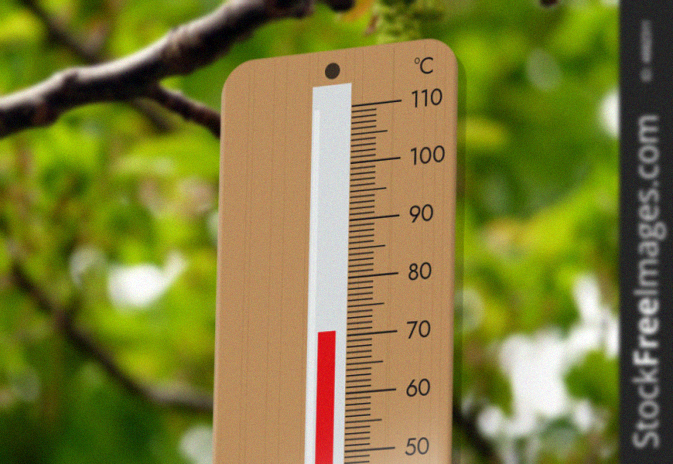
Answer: 71 °C
